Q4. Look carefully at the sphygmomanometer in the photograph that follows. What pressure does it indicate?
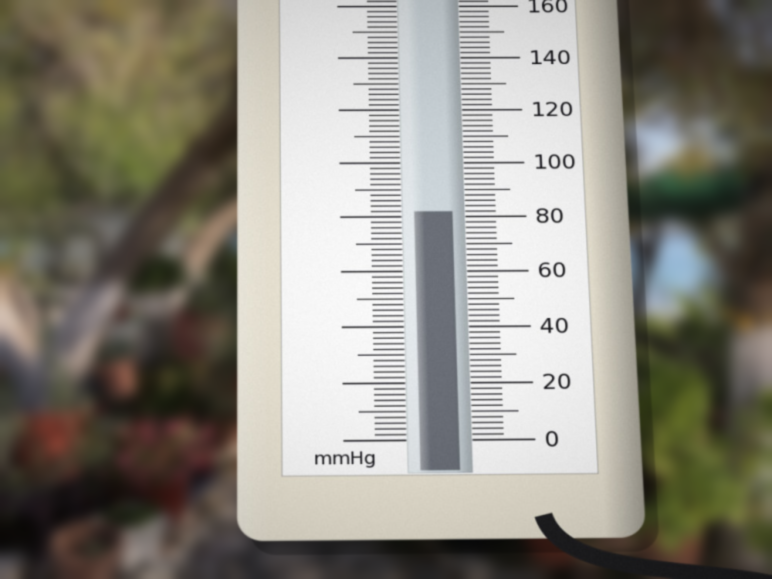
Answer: 82 mmHg
